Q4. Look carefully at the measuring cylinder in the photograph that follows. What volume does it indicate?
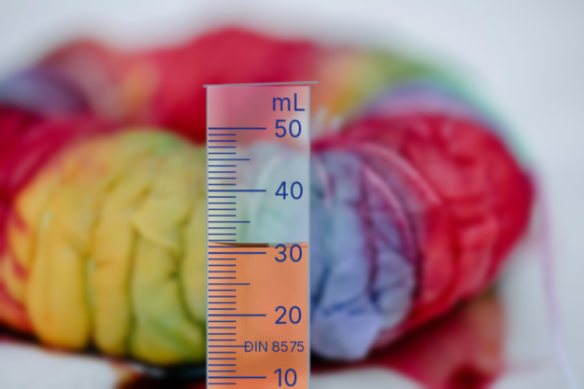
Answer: 31 mL
